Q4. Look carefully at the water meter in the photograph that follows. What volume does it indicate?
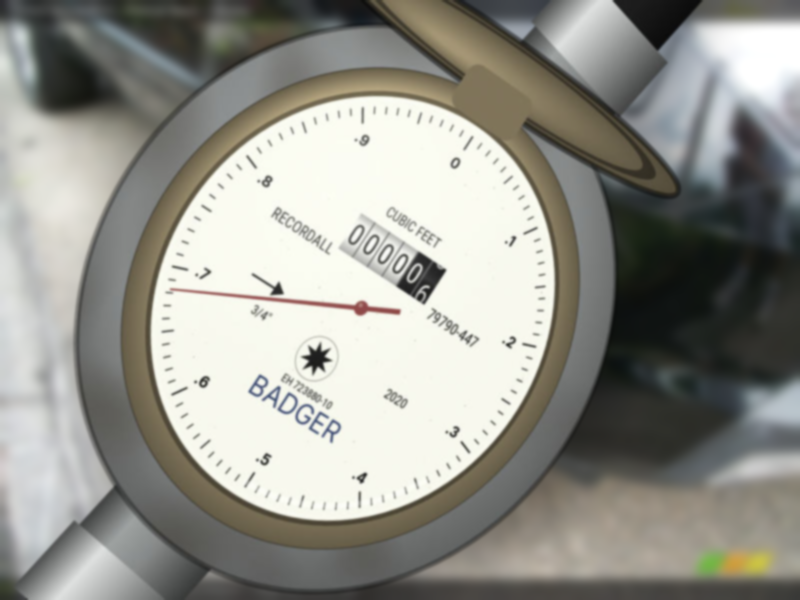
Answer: 5.68 ft³
